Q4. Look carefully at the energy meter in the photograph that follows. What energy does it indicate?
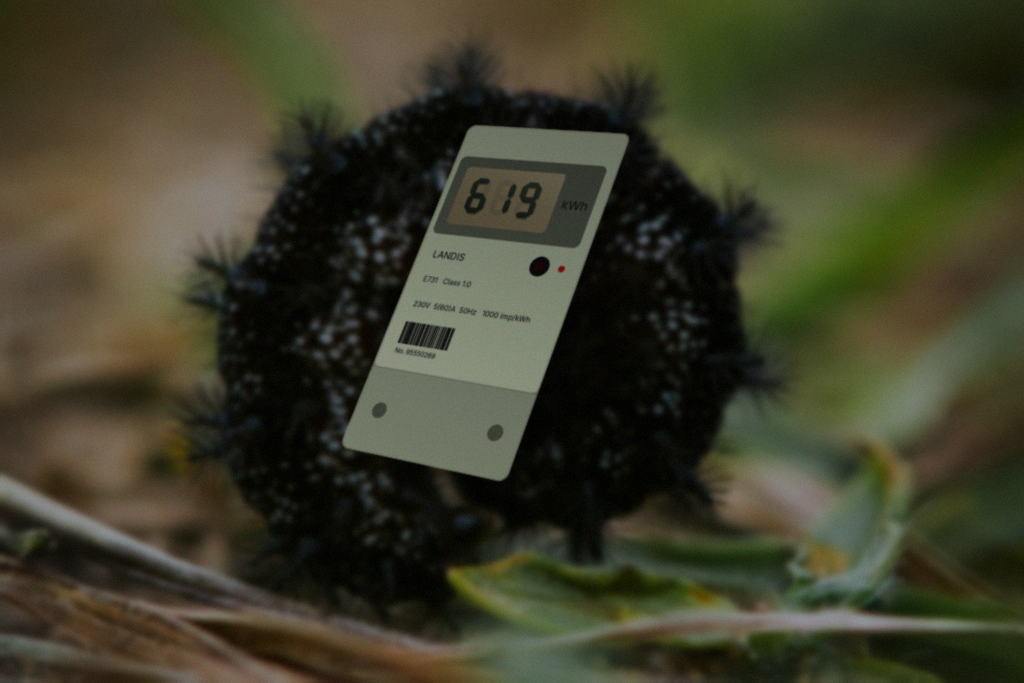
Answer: 619 kWh
